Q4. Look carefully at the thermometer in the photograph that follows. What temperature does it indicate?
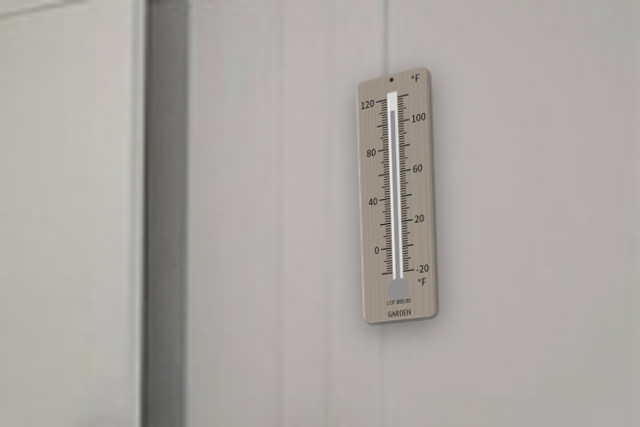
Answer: 110 °F
